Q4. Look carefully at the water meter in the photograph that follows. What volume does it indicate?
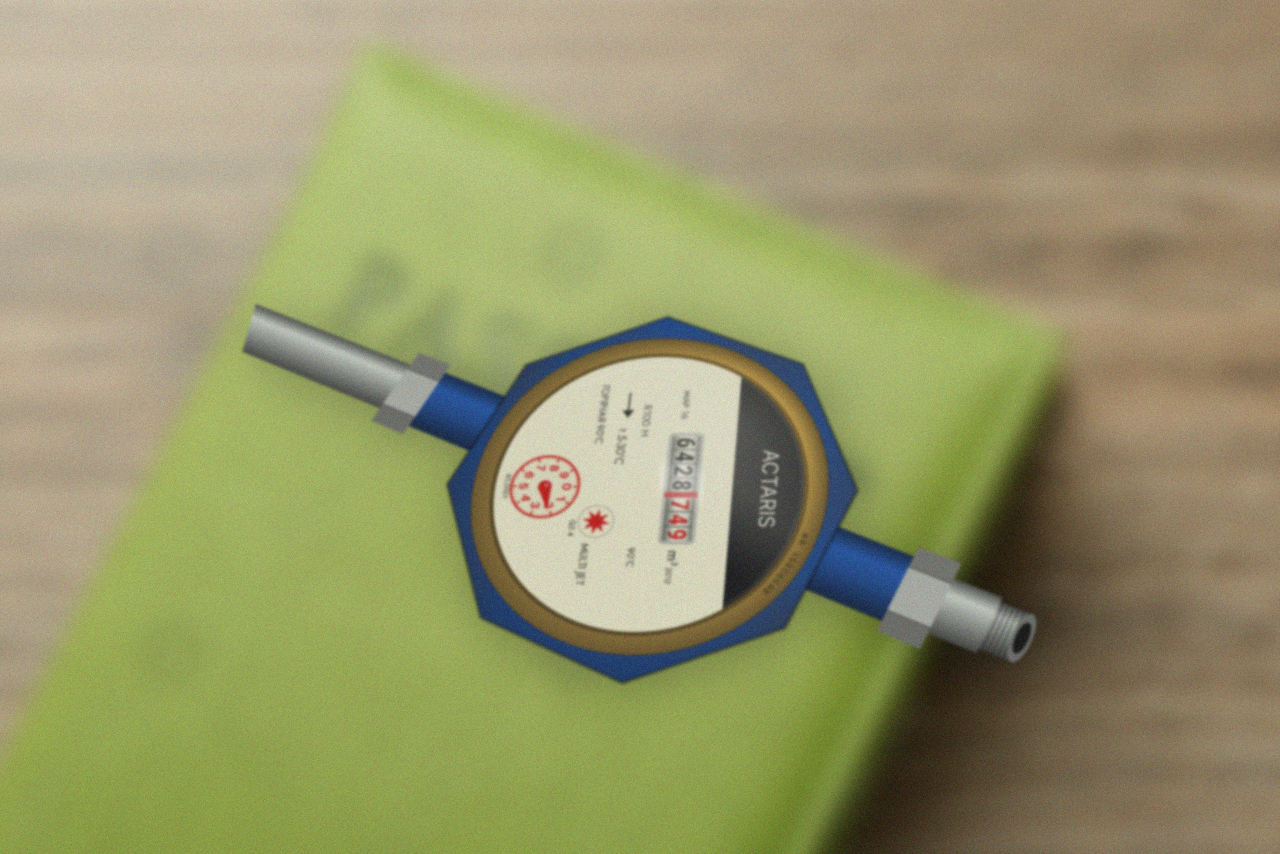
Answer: 6428.7492 m³
